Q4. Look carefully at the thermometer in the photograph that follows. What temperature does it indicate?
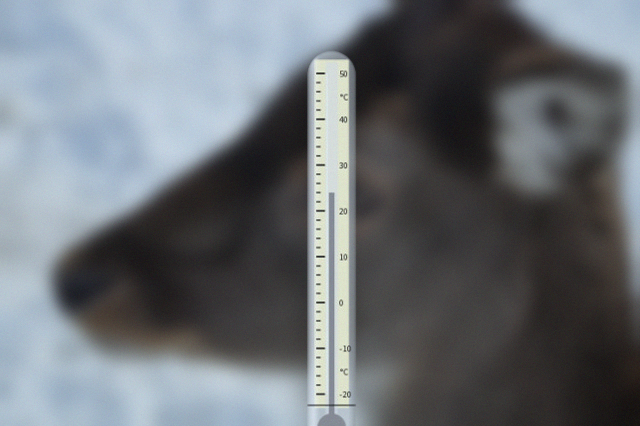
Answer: 24 °C
